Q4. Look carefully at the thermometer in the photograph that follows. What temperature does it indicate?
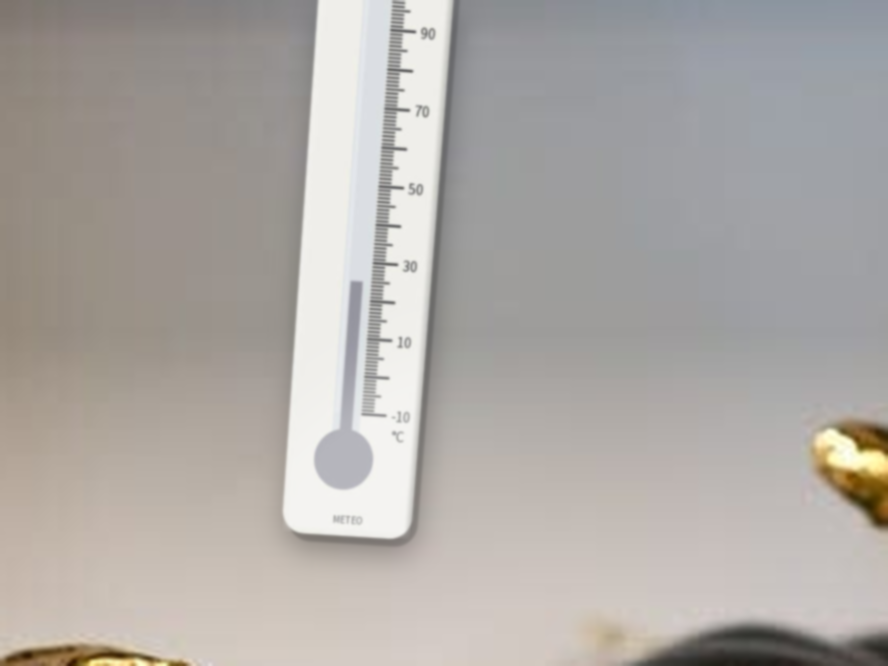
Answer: 25 °C
